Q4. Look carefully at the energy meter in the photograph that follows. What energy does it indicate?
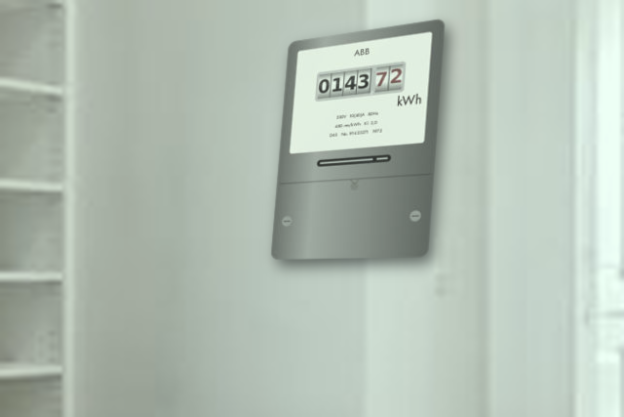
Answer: 143.72 kWh
